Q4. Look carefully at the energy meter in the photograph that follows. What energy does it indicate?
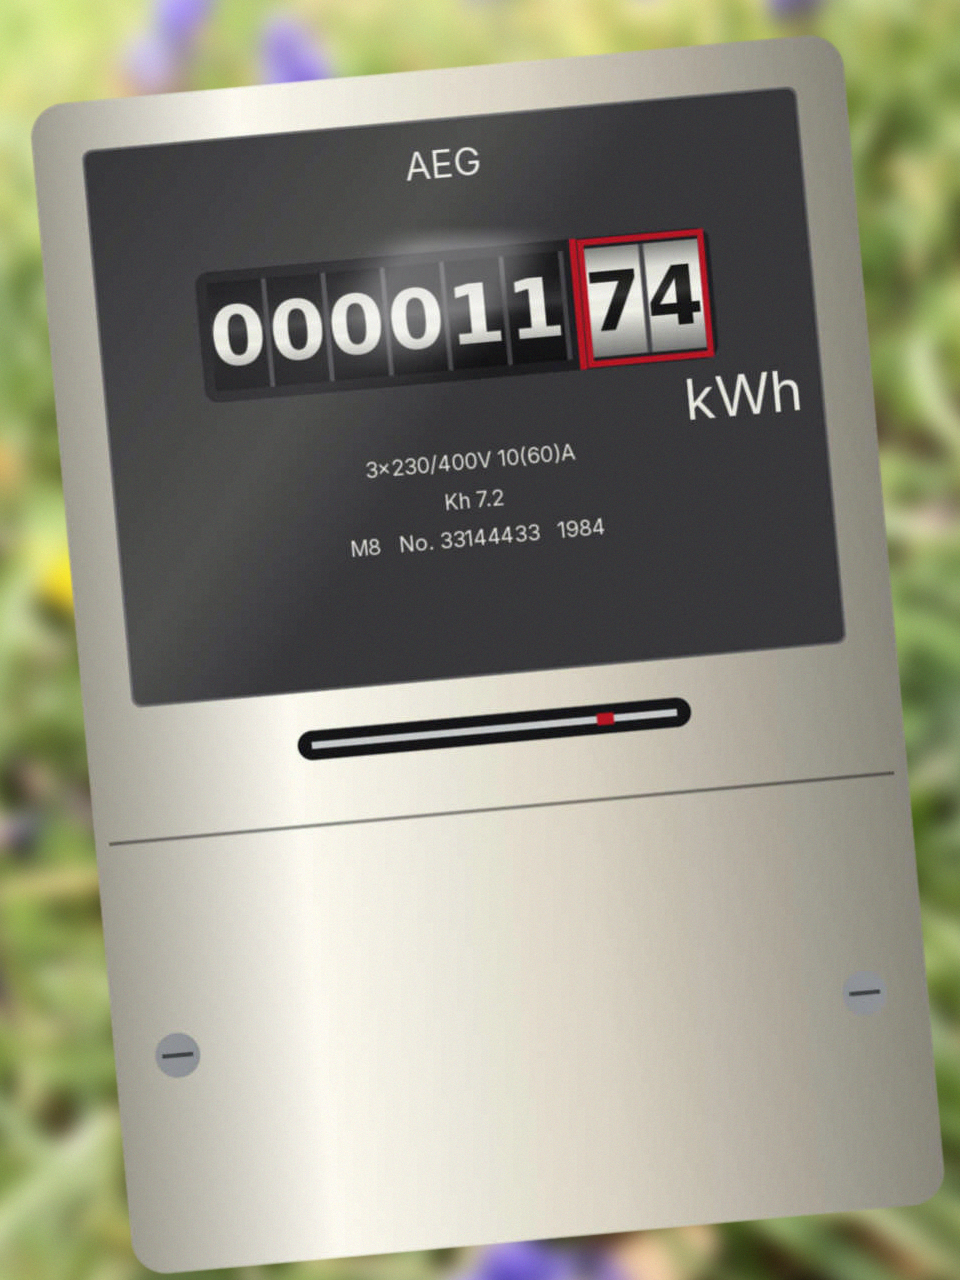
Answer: 11.74 kWh
